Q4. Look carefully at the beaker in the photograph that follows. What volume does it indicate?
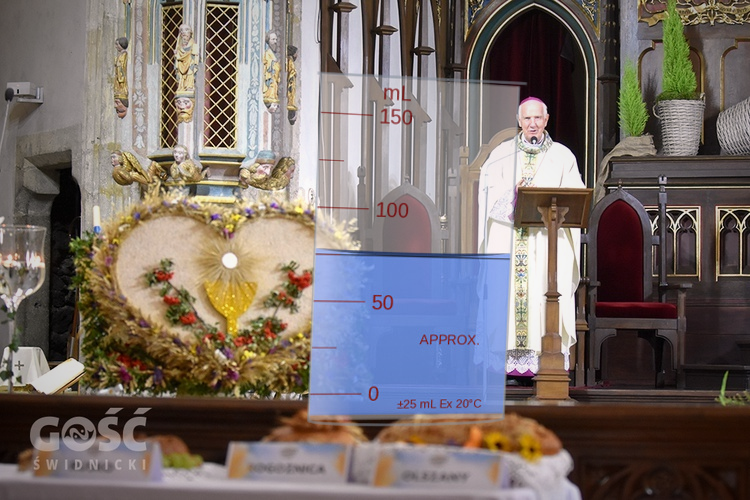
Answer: 75 mL
